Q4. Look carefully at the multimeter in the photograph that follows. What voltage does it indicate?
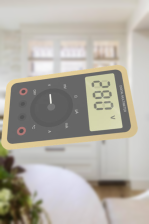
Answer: 280 V
